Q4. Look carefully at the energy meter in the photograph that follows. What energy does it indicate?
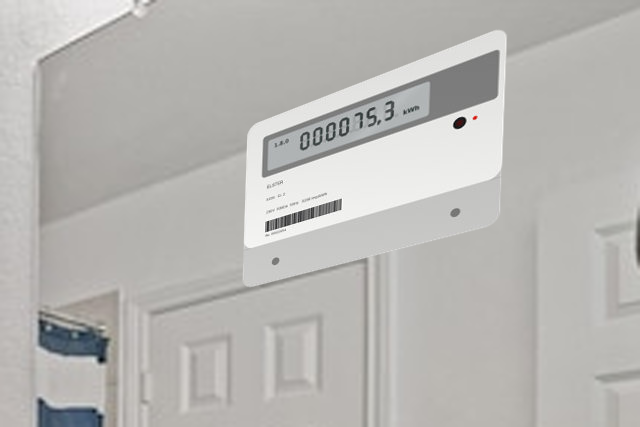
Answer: 75.3 kWh
